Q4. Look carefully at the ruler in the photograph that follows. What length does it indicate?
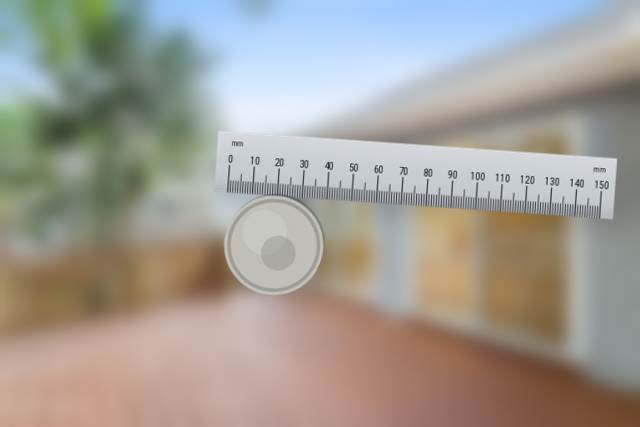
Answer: 40 mm
